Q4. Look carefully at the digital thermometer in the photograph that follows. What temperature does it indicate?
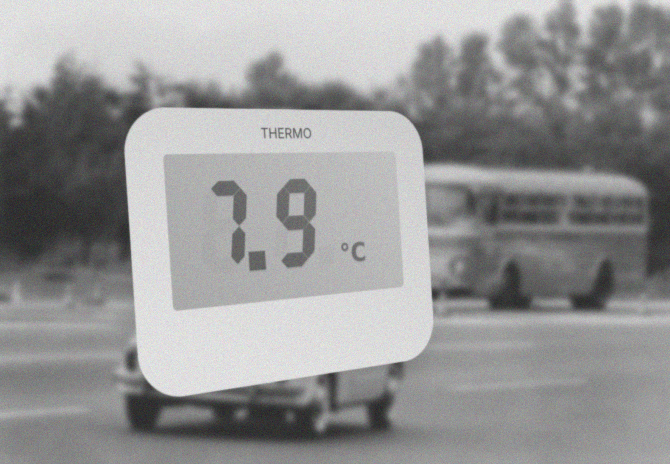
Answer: 7.9 °C
